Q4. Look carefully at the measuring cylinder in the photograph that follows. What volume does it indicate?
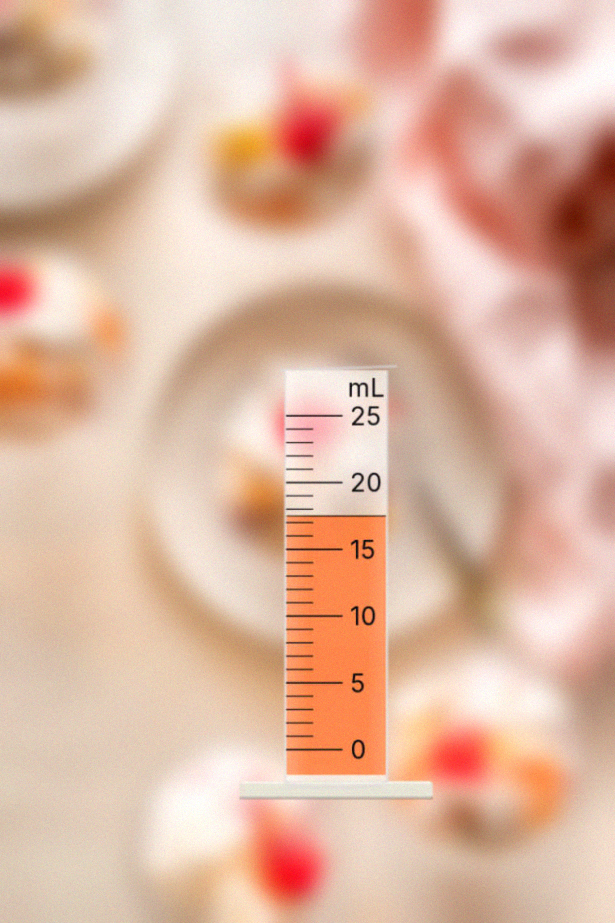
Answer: 17.5 mL
